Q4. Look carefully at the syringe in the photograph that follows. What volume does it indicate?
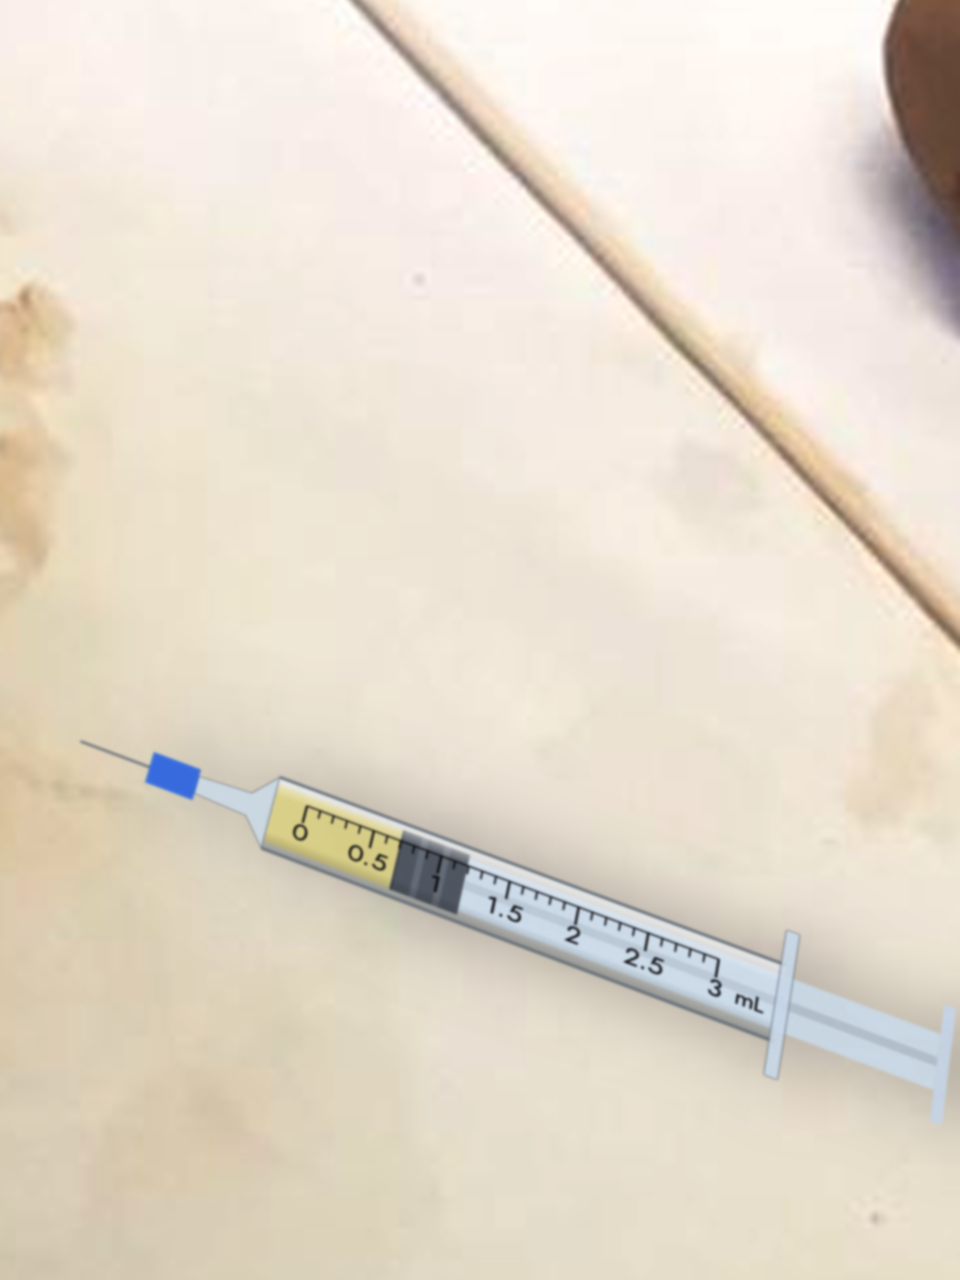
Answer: 0.7 mL
